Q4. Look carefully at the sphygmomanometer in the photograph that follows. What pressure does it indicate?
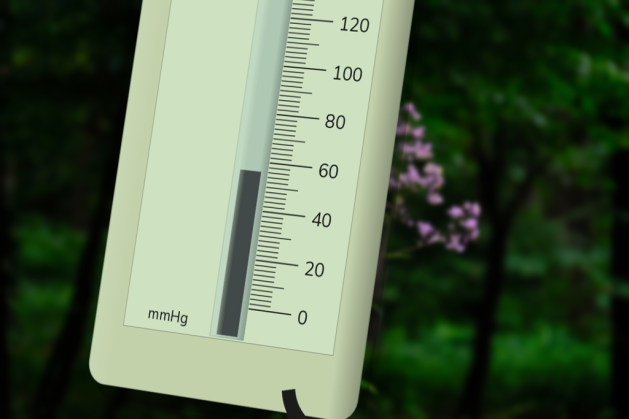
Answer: 56 mmHg
